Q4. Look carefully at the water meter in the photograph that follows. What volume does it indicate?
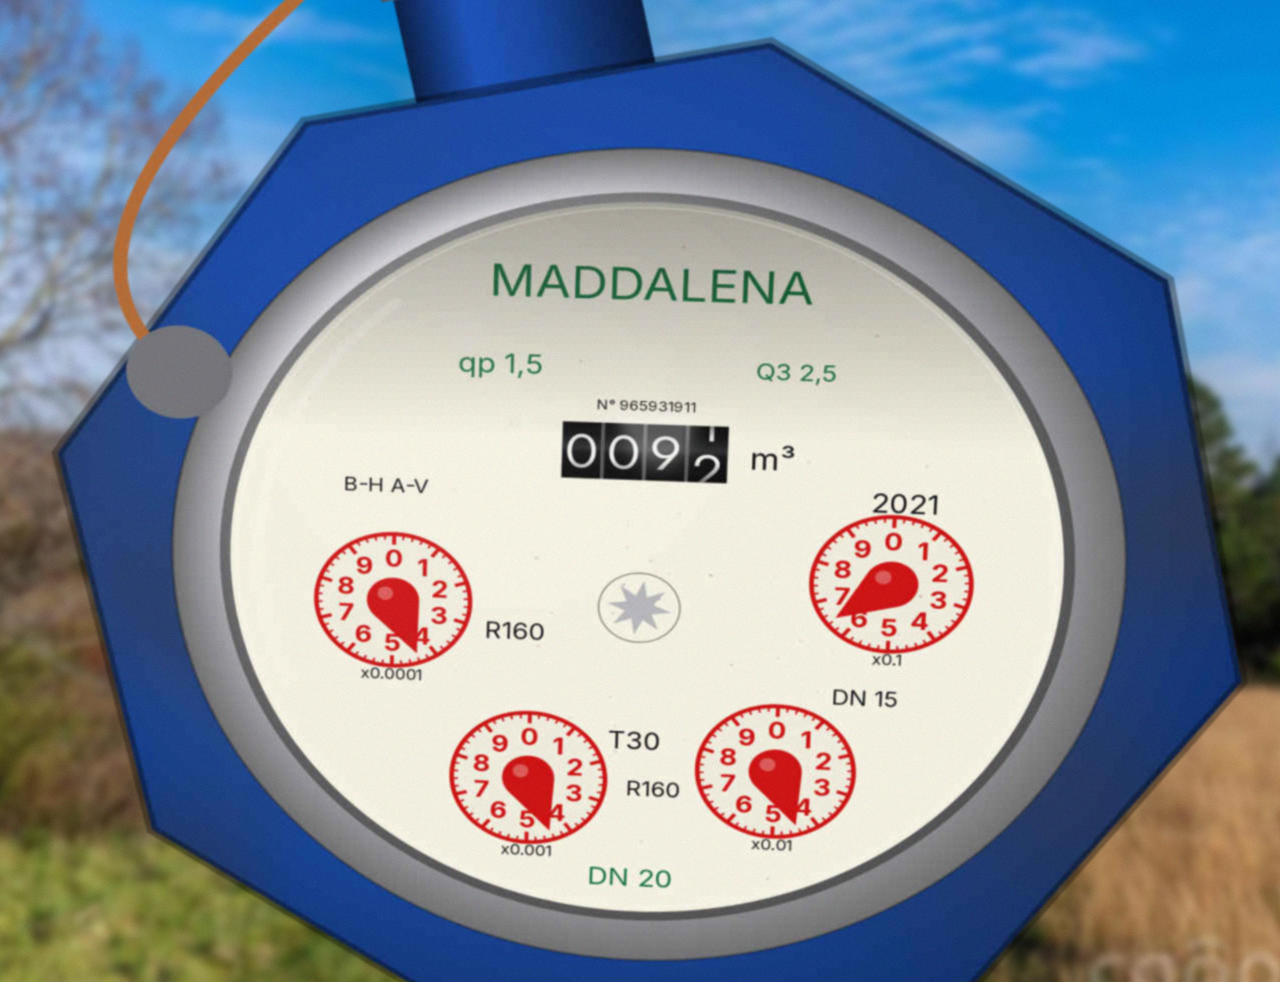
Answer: 91.6444 m³
